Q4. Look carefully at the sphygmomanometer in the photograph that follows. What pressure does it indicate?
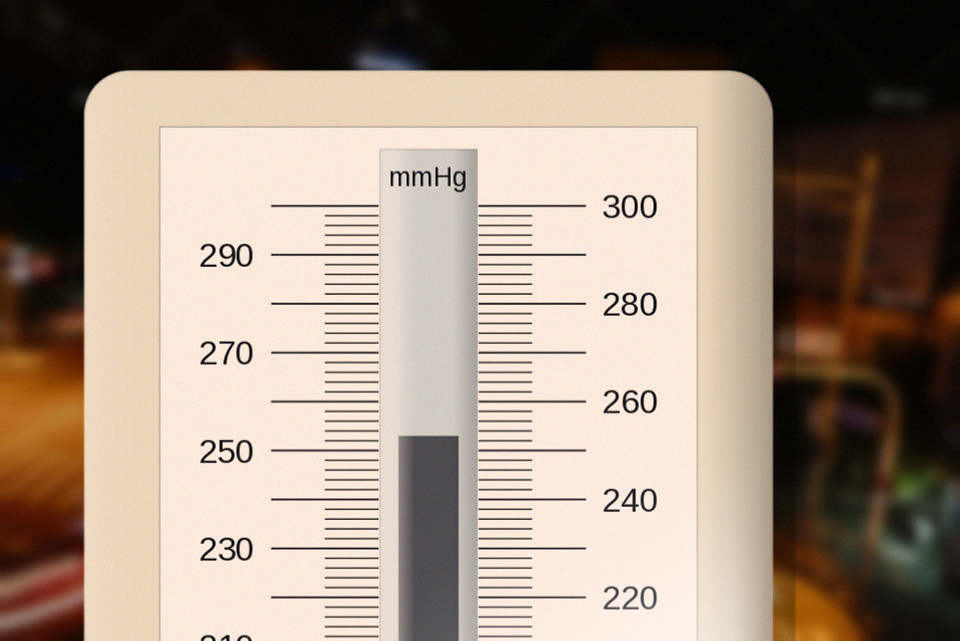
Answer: 253 mmHg
